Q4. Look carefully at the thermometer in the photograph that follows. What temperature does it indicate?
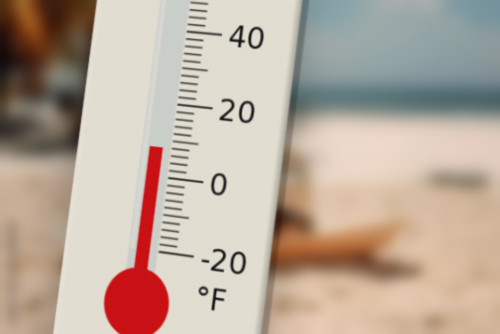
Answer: 8 °F
